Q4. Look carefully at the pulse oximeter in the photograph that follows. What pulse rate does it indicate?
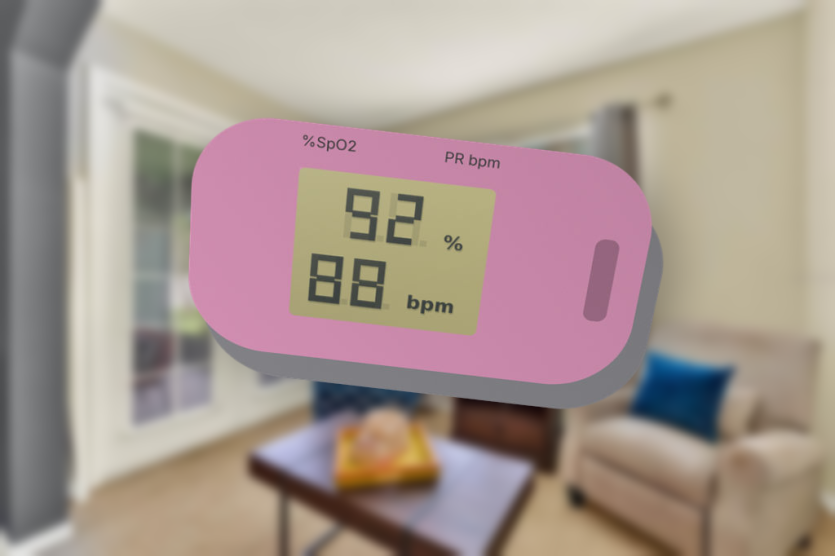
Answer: 88 bpm
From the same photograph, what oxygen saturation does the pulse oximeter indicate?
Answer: 92 %
